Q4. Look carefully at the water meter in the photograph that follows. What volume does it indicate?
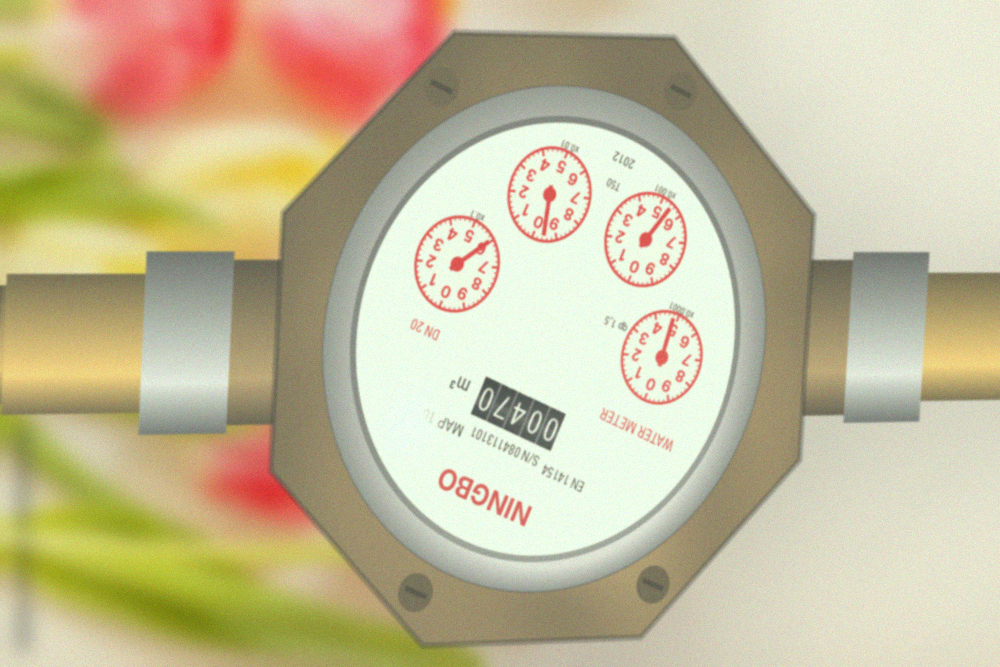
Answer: 470.5954 m³
